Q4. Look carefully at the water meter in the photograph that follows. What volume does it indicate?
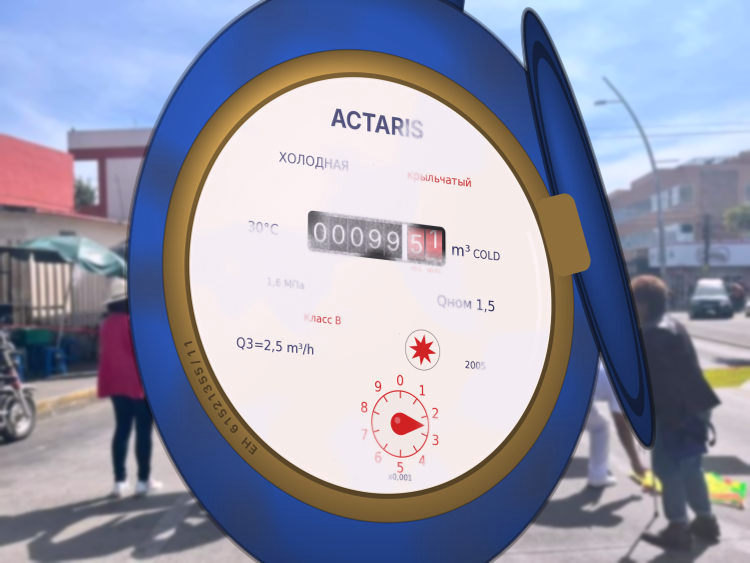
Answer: 99.512 m³
